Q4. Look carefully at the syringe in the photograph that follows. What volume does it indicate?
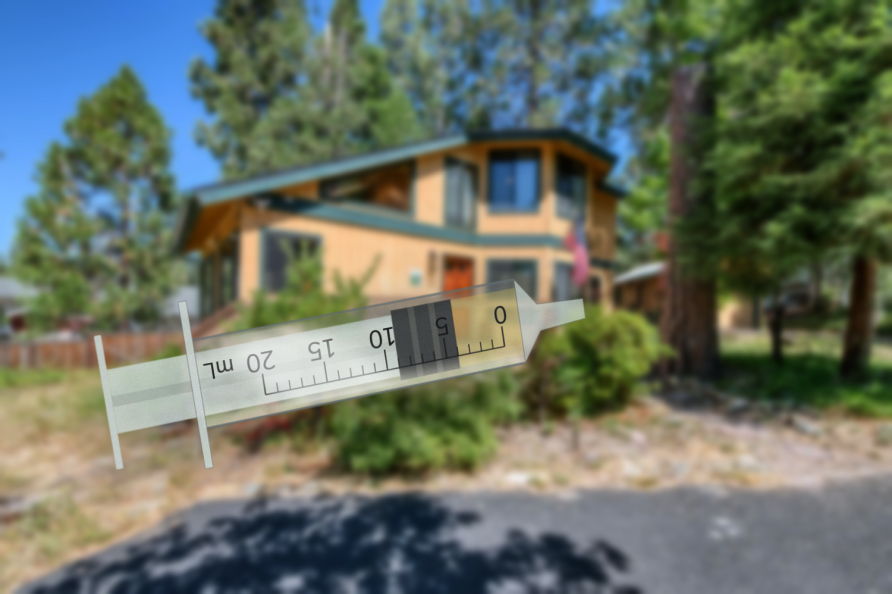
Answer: 4 mL
